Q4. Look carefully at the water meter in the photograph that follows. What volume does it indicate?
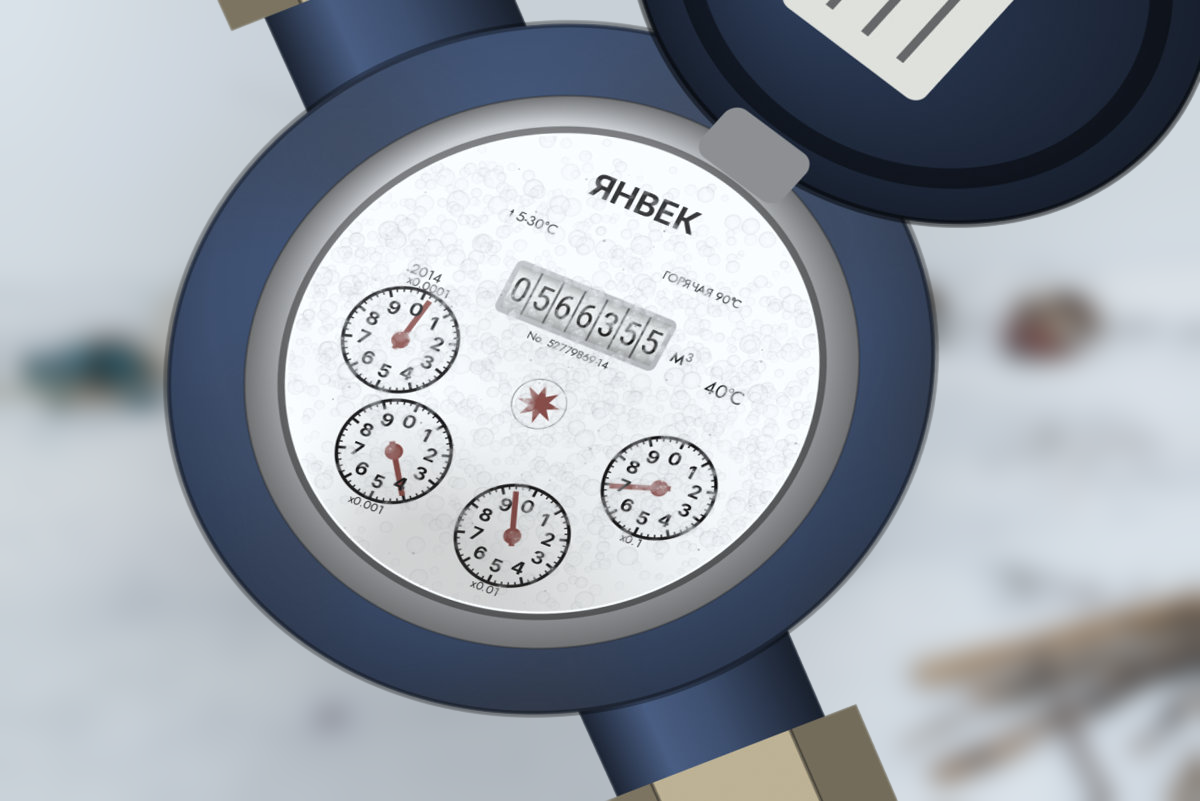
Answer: 566355.6940 m³
